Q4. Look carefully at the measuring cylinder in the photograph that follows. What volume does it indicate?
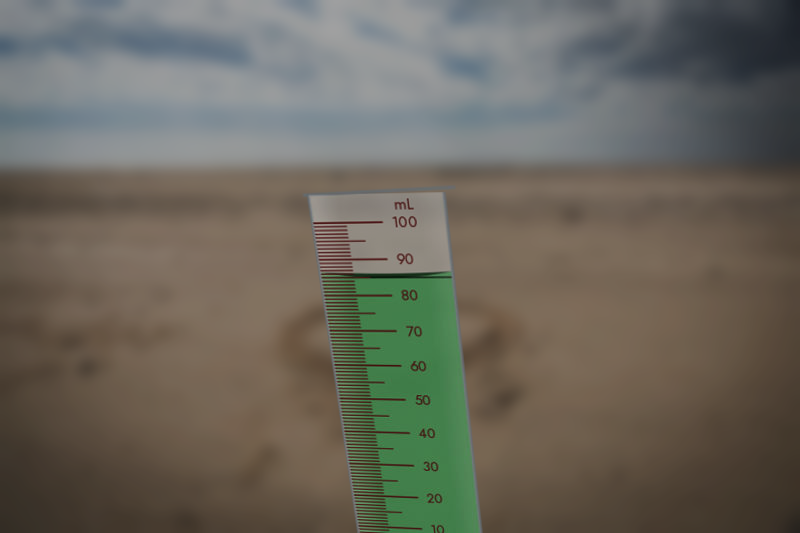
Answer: 85 mL
